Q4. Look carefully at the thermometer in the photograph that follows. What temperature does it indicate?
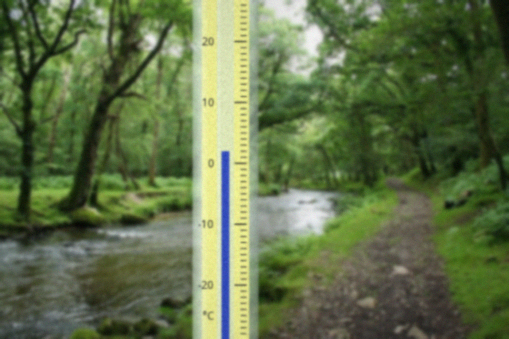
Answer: 2 °C
